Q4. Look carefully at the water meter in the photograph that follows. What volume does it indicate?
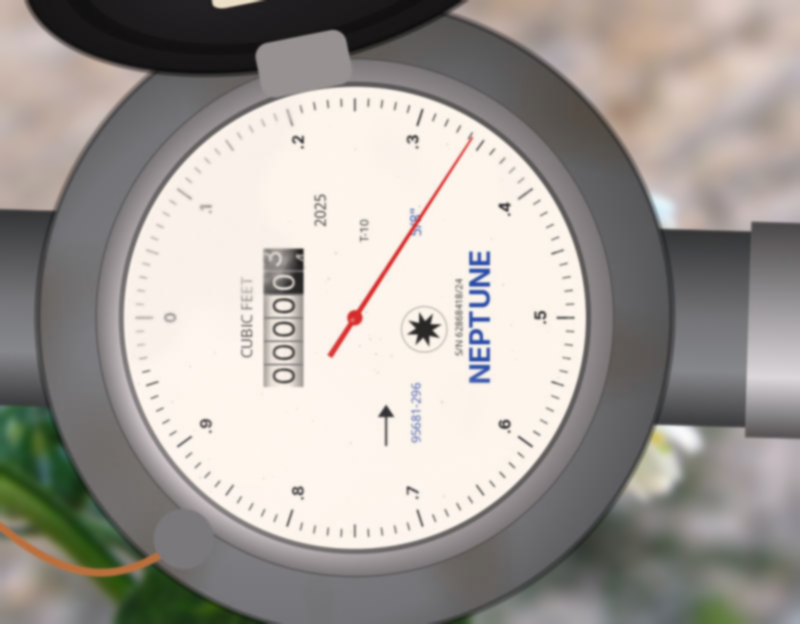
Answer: 3.34 ft³
